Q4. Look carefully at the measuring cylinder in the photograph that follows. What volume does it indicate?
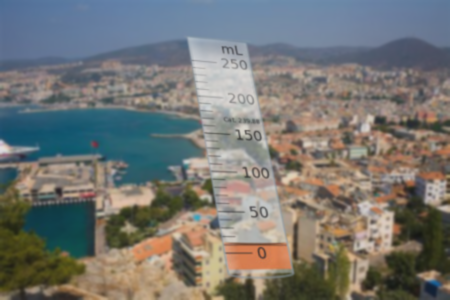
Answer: 10 mL
